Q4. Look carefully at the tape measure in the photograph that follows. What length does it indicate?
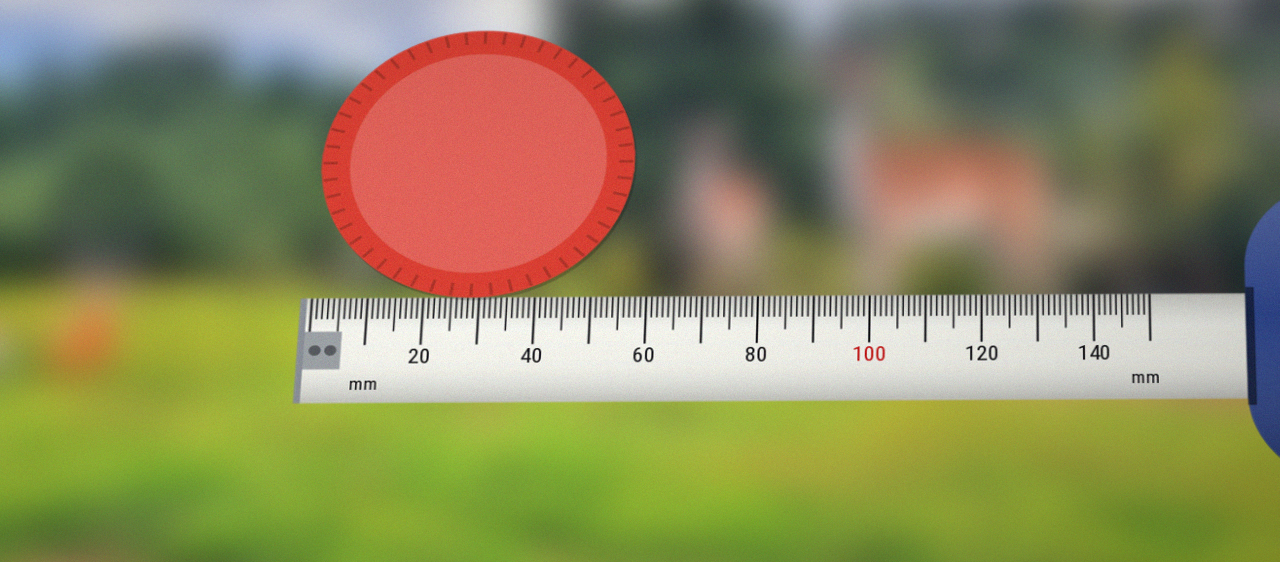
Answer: 57 mm
